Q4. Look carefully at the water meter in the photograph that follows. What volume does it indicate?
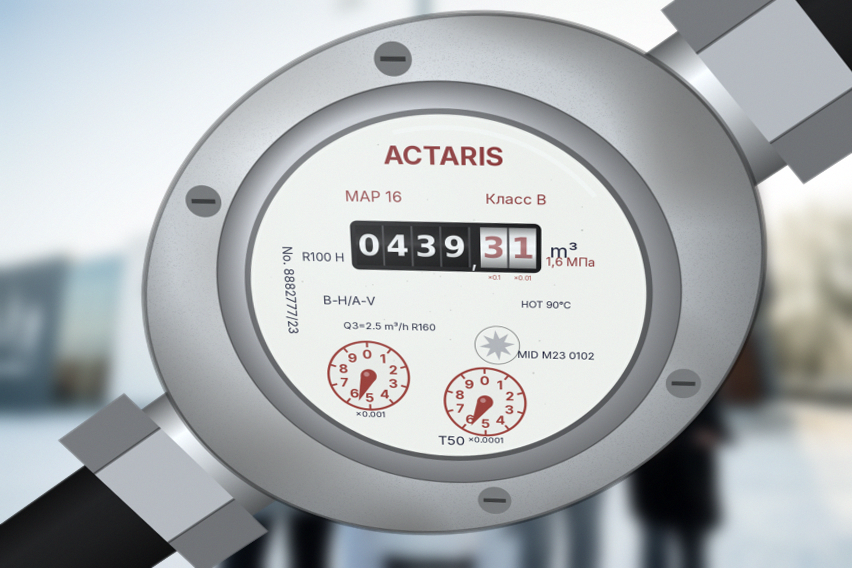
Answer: 439.3155 m³
